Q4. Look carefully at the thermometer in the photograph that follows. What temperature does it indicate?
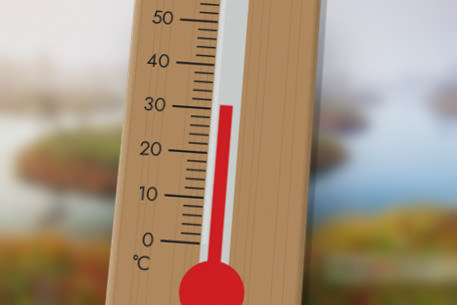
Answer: 31 °C
